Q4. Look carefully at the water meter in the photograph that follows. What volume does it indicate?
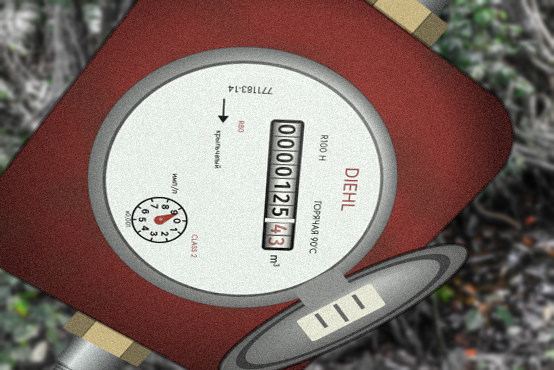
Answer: 125.429 m³
